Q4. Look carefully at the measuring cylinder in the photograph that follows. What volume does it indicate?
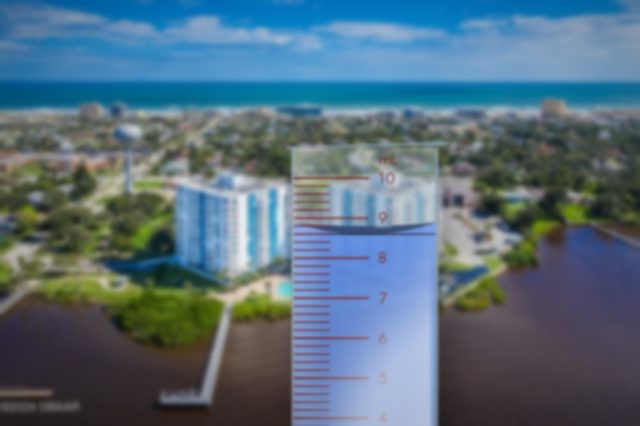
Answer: 8.6 mL
